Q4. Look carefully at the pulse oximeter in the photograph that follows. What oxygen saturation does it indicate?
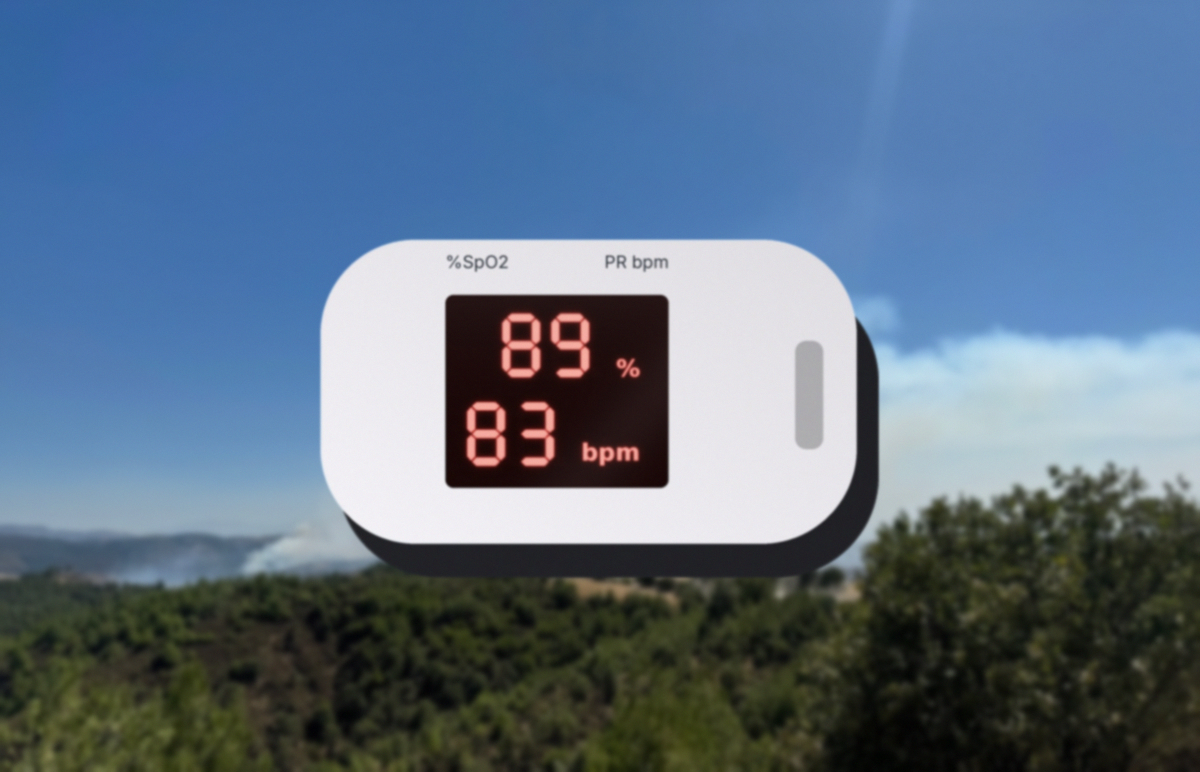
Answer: 89 %
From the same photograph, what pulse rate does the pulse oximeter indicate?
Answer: 83 bpm
